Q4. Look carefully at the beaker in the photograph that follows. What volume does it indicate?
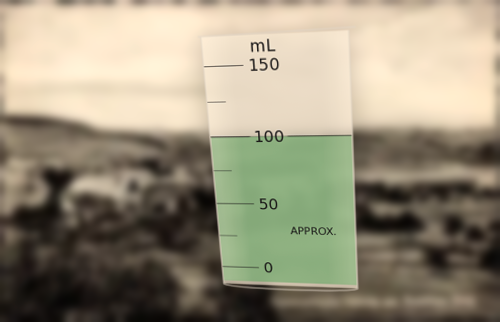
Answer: 100 mL
